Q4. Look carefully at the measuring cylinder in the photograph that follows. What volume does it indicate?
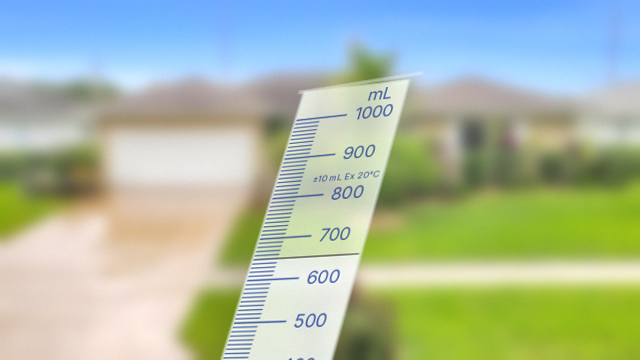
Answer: 650 mL
